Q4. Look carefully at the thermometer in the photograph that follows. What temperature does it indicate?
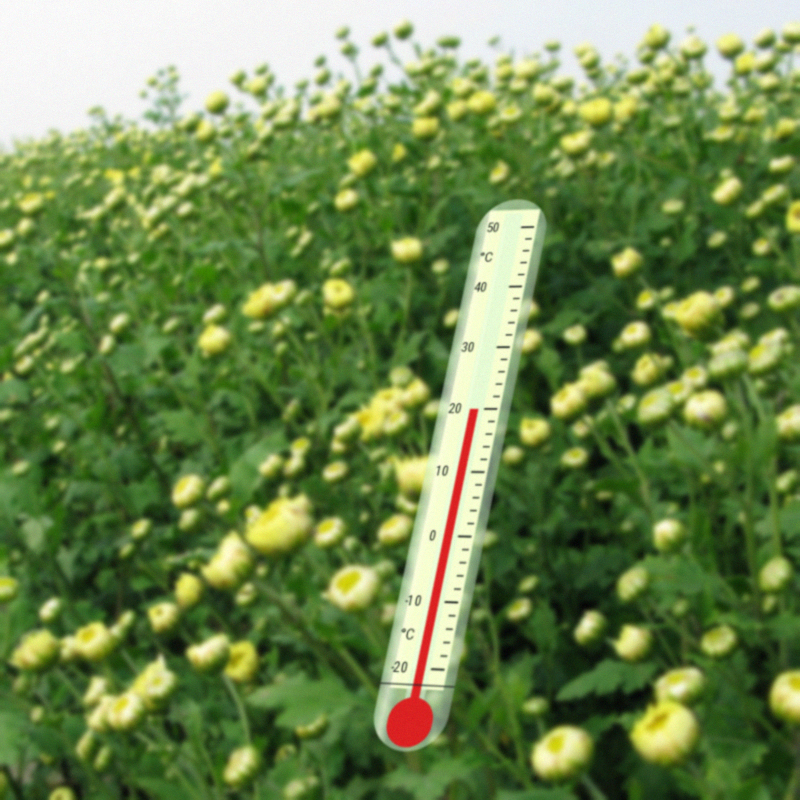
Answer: 20 °C
